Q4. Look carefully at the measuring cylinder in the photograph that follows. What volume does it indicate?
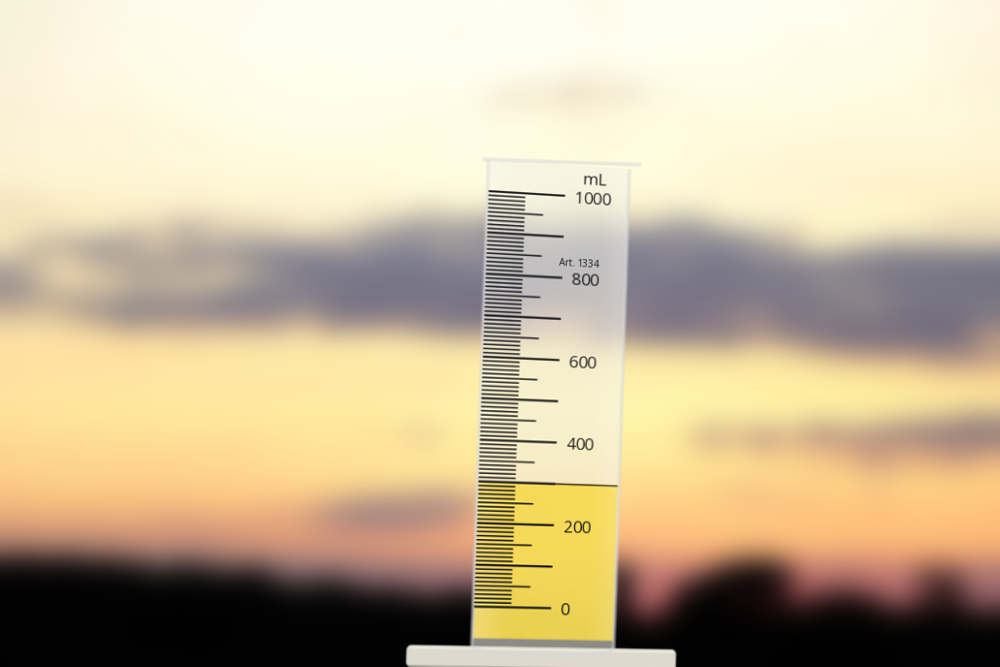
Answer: 300 mL
